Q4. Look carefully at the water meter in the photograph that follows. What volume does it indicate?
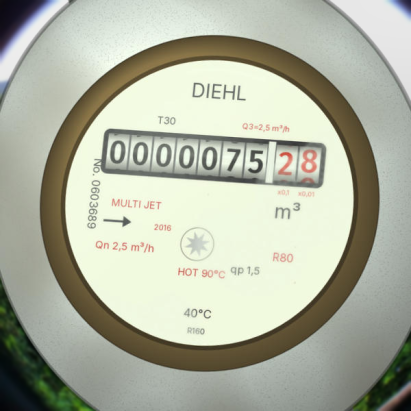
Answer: 75.28 m³
